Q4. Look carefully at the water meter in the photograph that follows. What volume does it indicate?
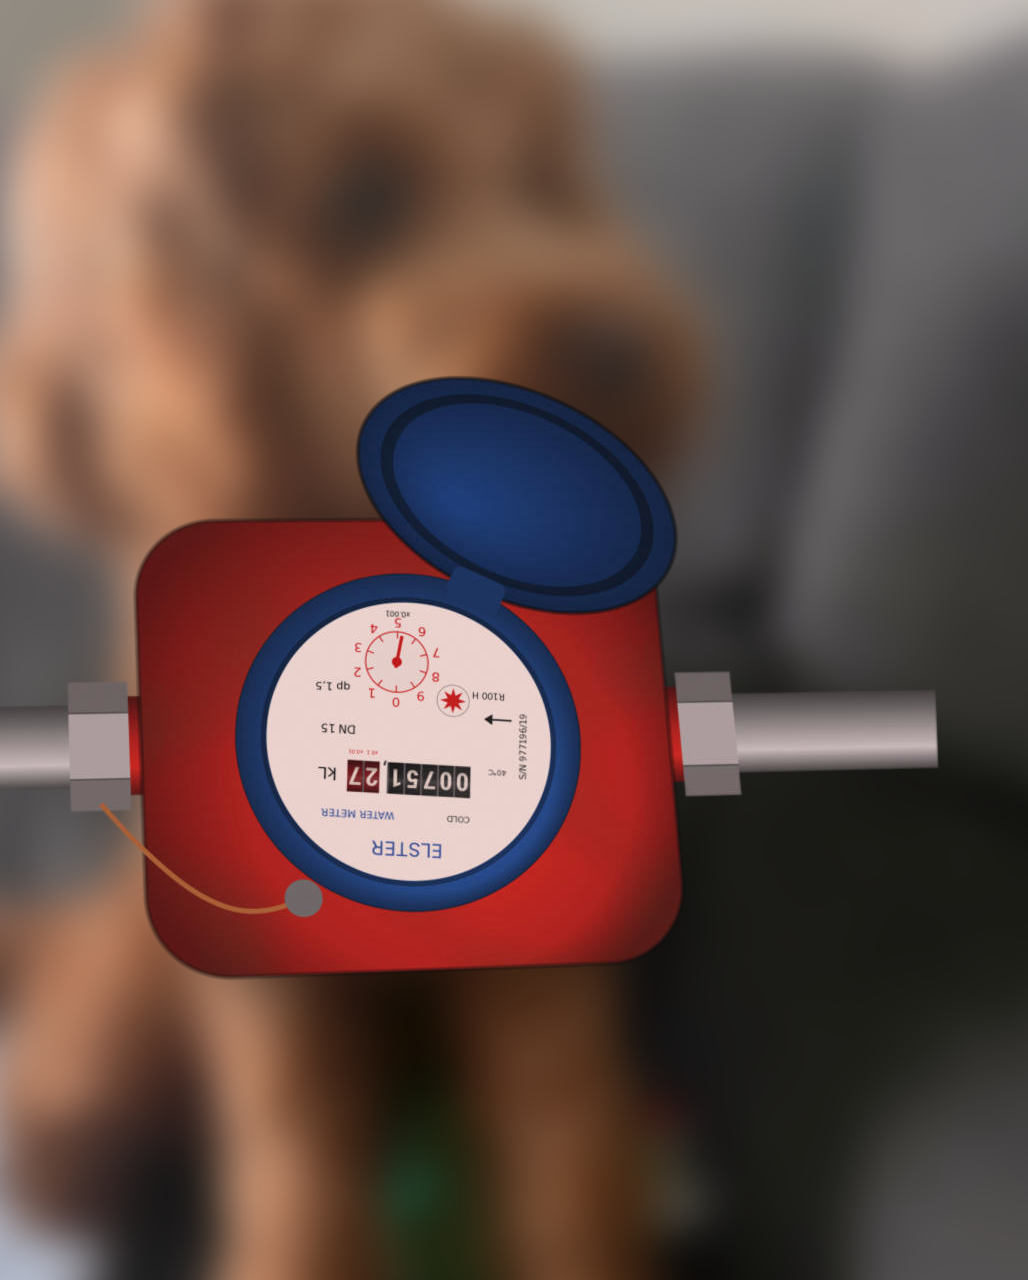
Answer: 751.275 kL
